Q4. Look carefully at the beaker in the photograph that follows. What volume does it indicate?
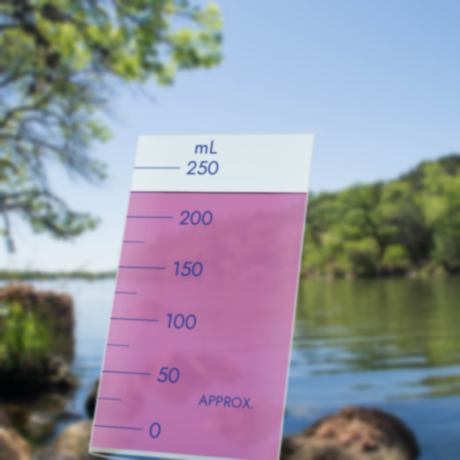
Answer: 225 mL
